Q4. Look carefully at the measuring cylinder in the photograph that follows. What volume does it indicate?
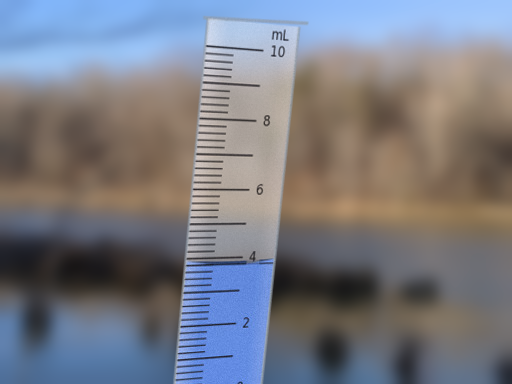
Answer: 3.8 mL
